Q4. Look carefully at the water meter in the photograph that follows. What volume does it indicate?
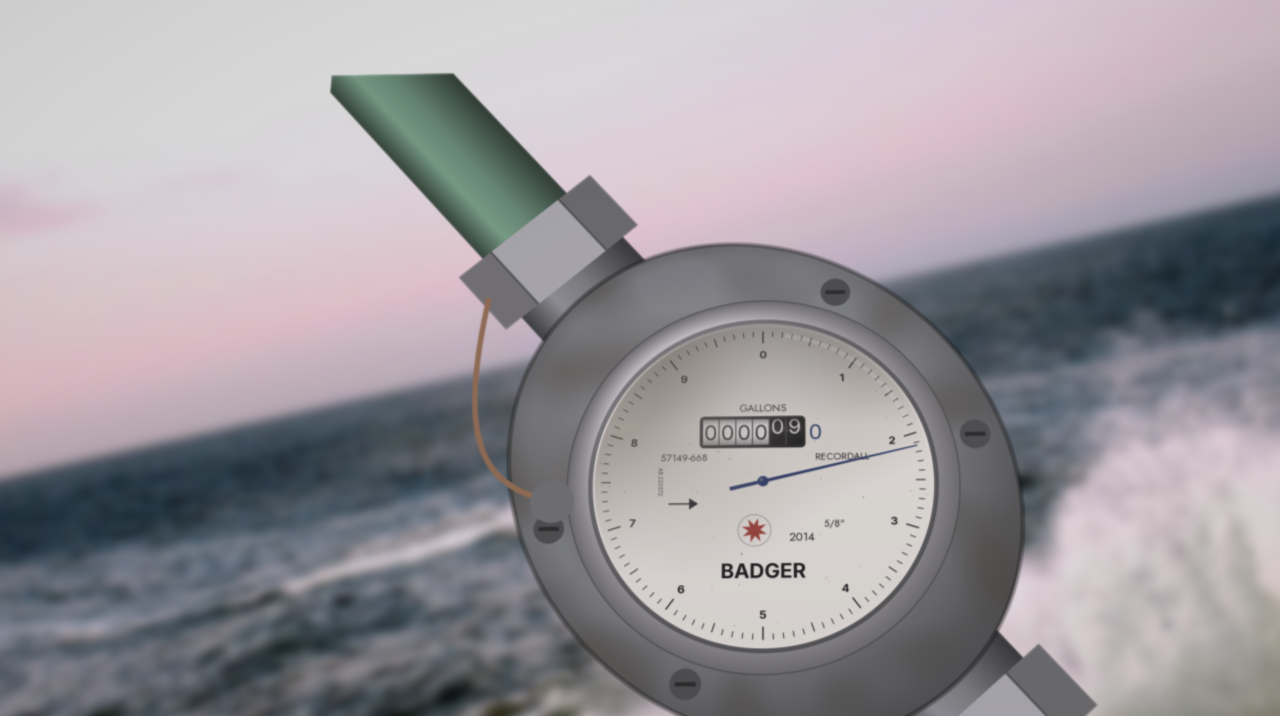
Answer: 92.1 gal
